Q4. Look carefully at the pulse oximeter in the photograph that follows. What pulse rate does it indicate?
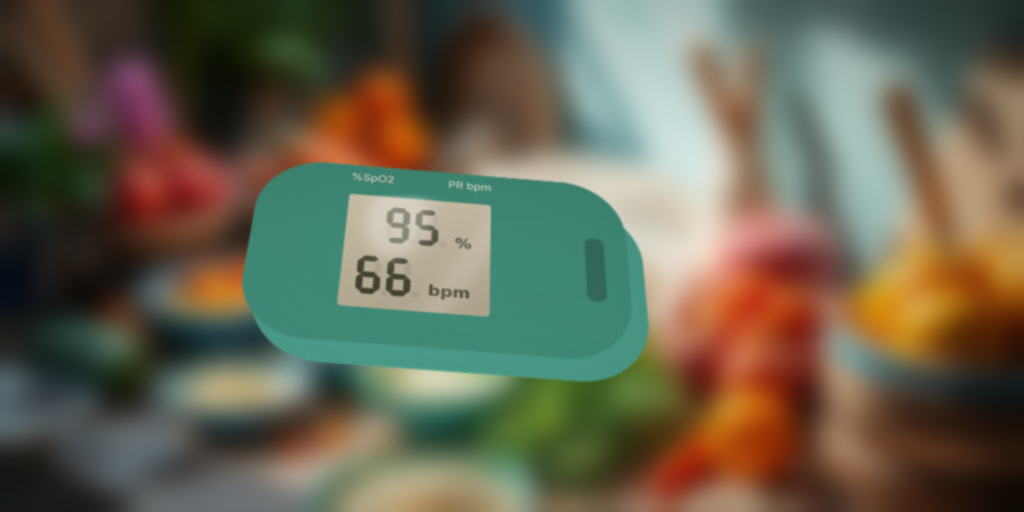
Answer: 66 bpm
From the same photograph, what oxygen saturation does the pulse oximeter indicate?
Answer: 95 %
